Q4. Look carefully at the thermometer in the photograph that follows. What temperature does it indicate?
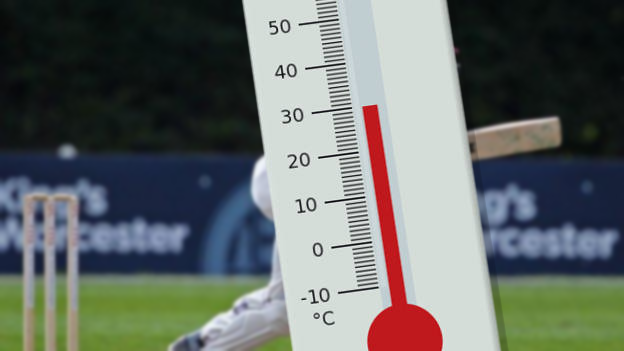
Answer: 30 °C
